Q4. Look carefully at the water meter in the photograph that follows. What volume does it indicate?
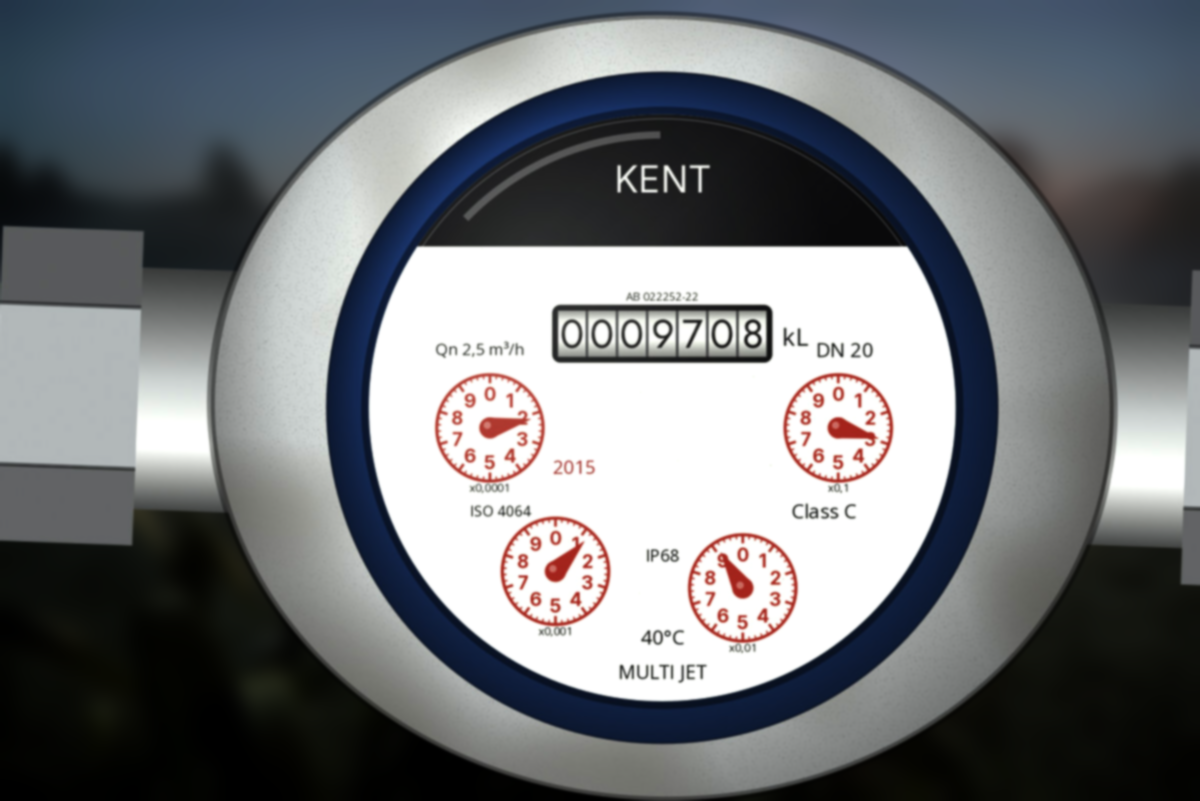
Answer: 9708.2912 kL
